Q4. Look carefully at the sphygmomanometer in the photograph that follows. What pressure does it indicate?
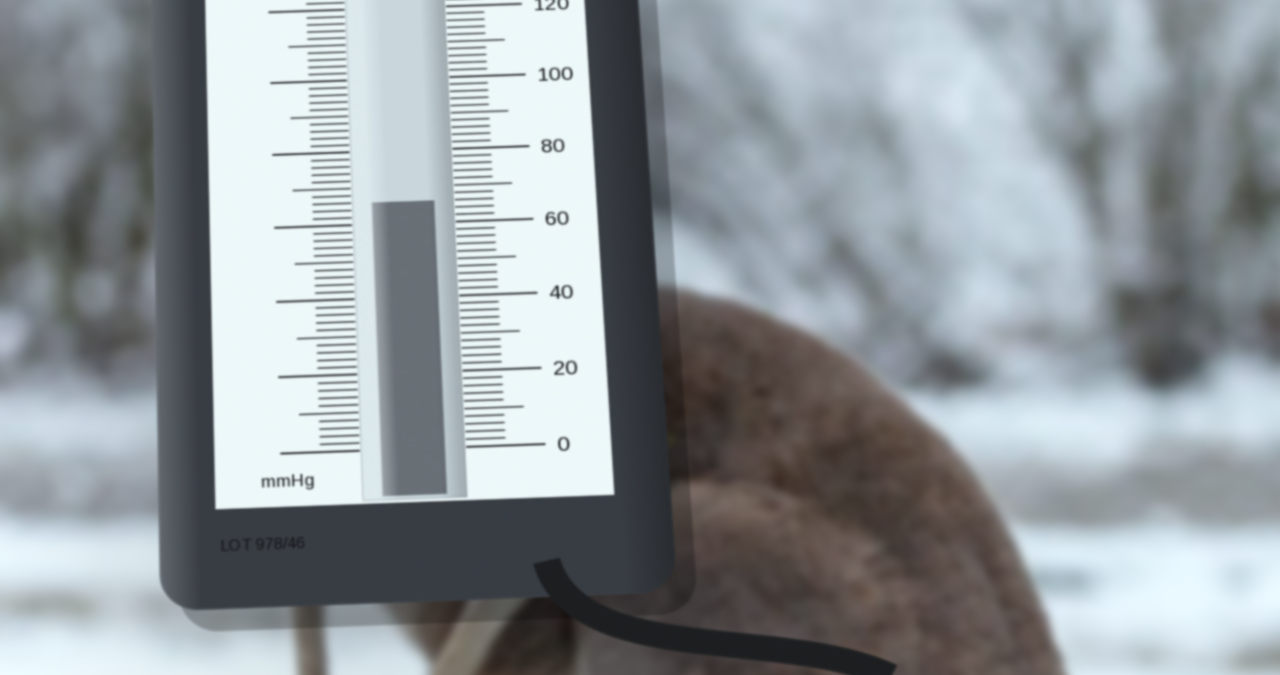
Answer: 66 mmHg
